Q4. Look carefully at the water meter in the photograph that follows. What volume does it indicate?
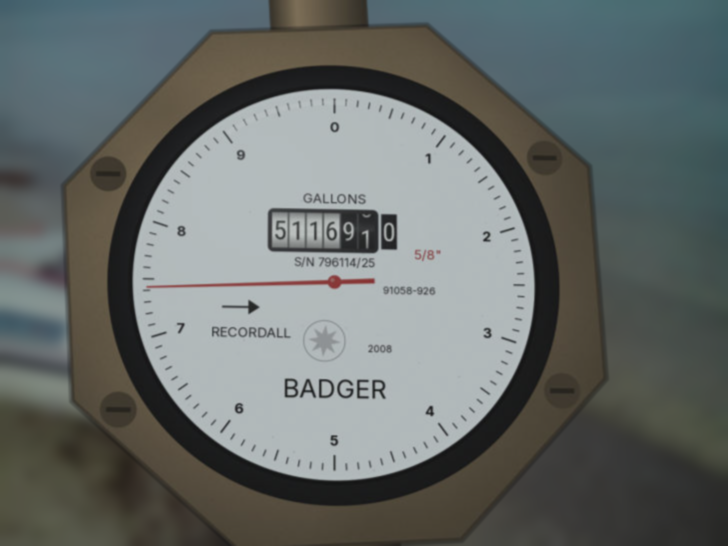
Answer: 5116907.4 gal
